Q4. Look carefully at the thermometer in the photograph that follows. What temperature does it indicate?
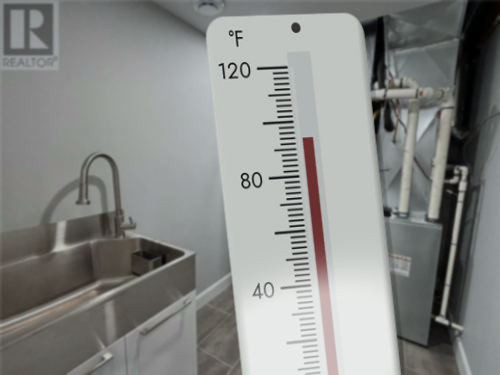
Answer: 94 °F
